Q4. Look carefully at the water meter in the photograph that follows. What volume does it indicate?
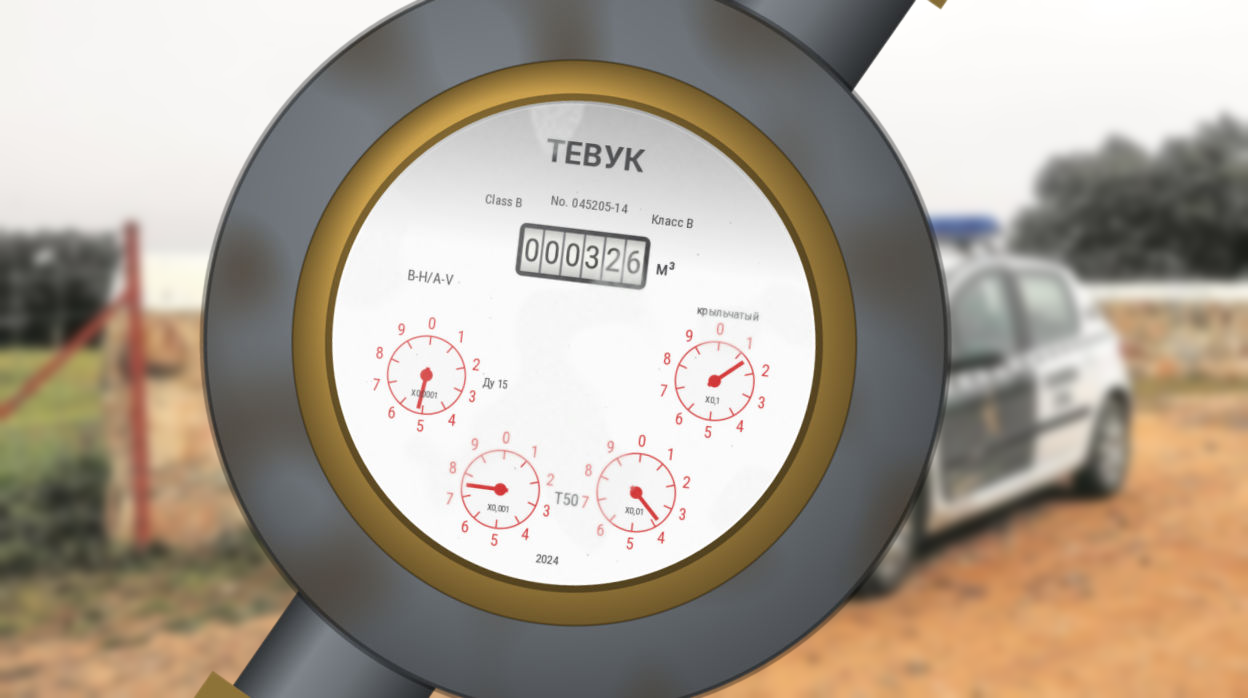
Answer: 326.1375 m³
